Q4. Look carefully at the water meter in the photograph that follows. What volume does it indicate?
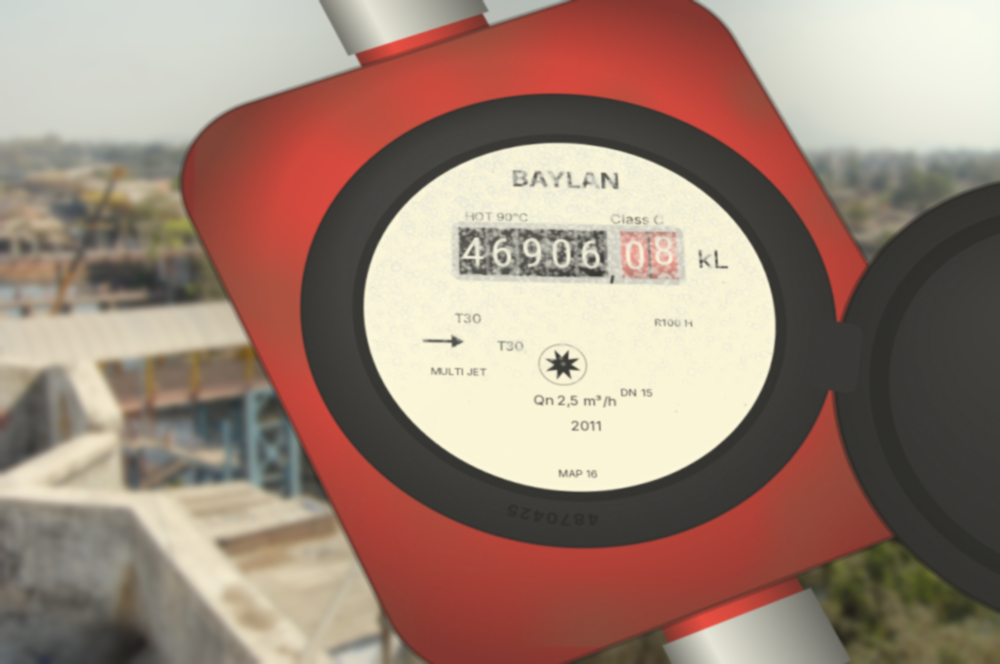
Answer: 46906.08 kL
